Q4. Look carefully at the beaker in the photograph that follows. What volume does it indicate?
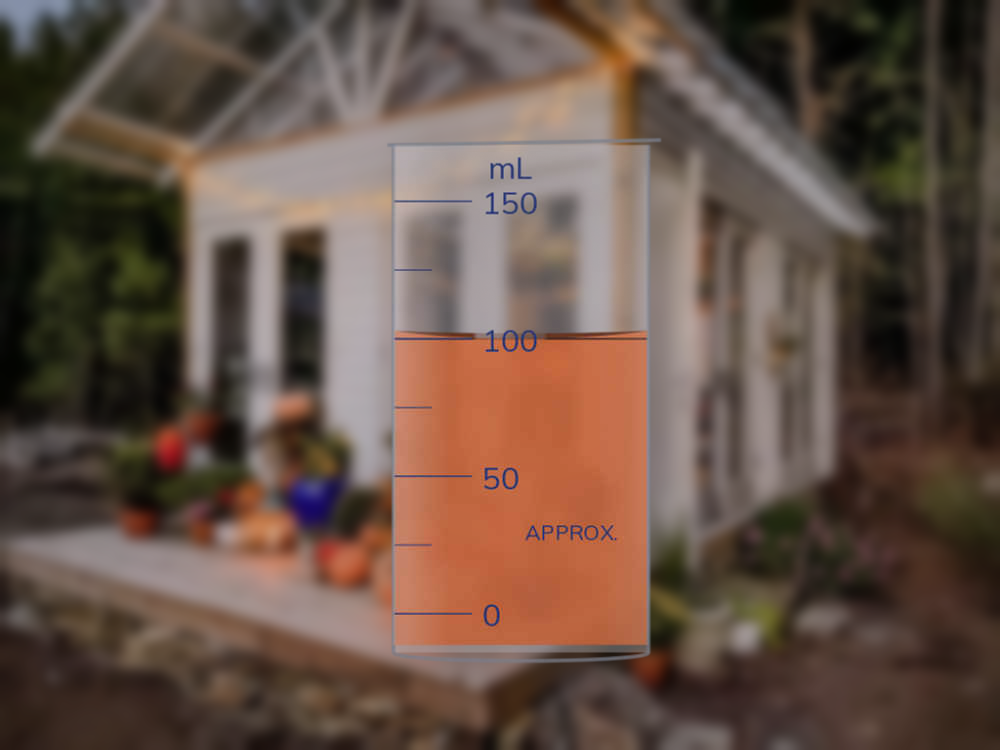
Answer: 100 mL
